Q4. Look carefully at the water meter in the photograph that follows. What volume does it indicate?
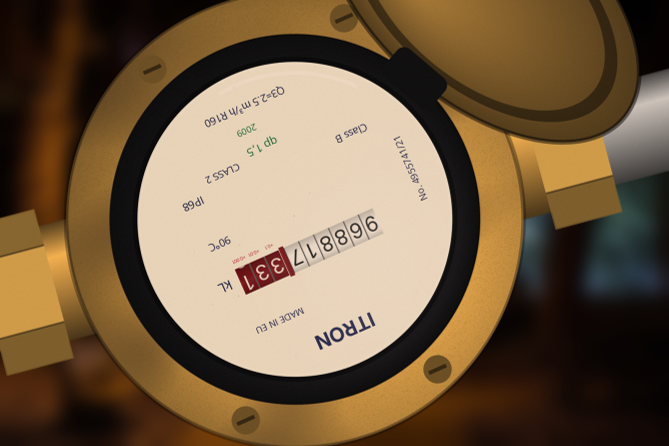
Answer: 968817.331 kL
